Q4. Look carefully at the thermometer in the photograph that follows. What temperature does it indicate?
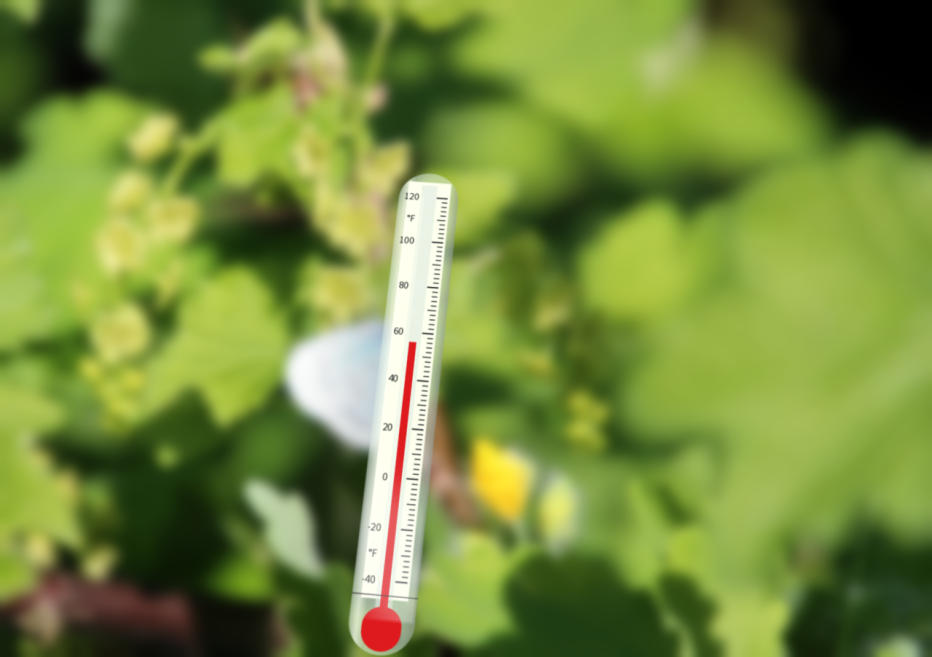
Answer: 56 °F
